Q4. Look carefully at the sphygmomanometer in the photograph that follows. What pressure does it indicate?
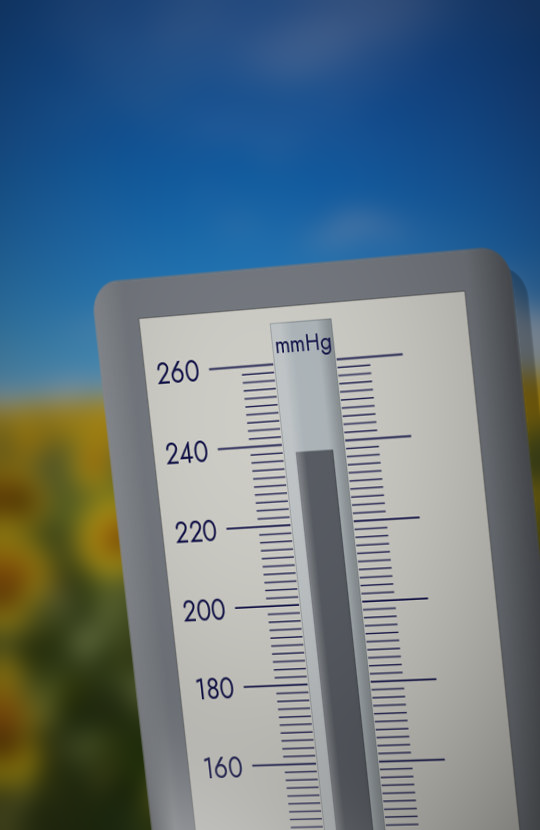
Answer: 238 mmHg
